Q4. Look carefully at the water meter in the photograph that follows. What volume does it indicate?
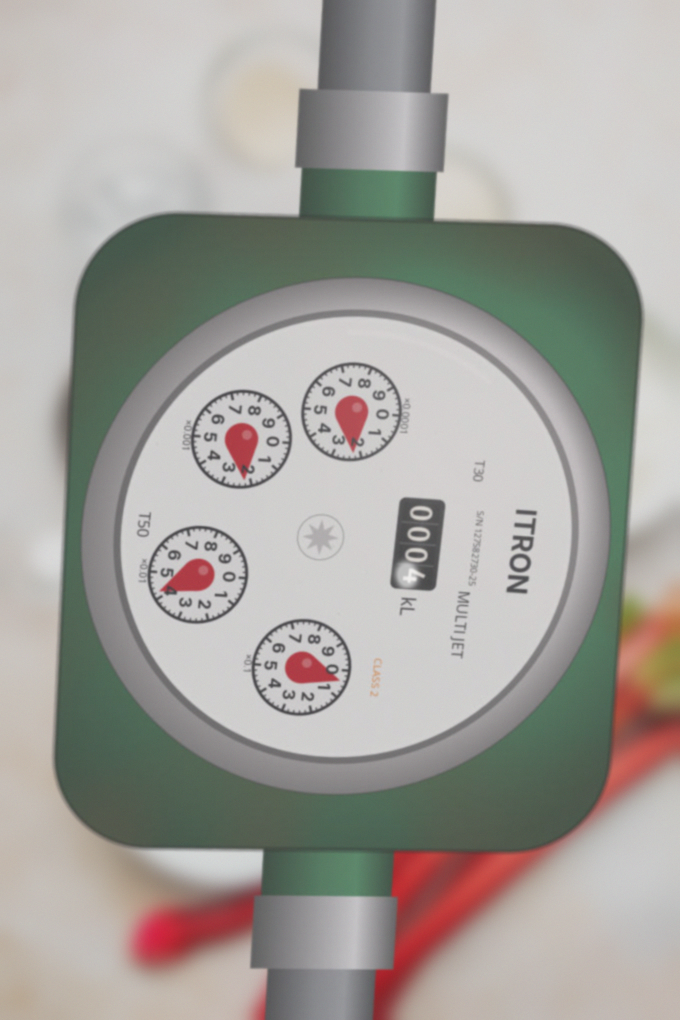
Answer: 4.0422 kL
